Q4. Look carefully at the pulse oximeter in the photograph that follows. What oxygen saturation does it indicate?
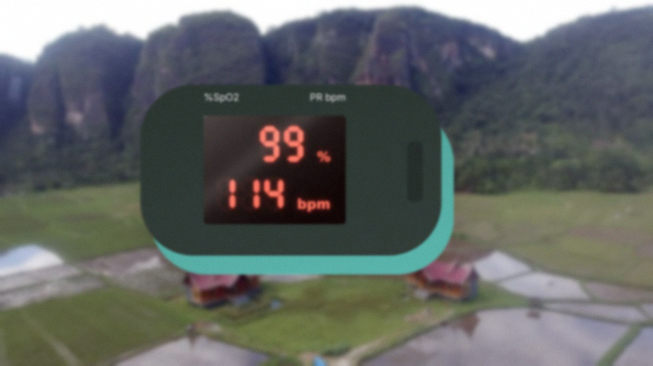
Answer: 99 %
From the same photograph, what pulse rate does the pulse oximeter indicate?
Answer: 114 bpm
